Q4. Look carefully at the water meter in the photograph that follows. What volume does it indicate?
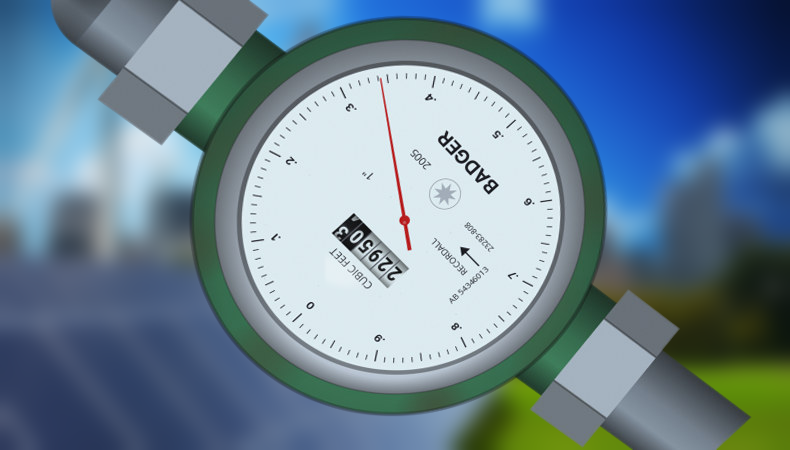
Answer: 229503.34 ft³
